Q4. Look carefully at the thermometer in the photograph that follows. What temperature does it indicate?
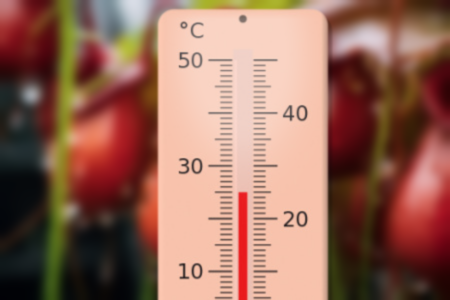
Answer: 25 °C
